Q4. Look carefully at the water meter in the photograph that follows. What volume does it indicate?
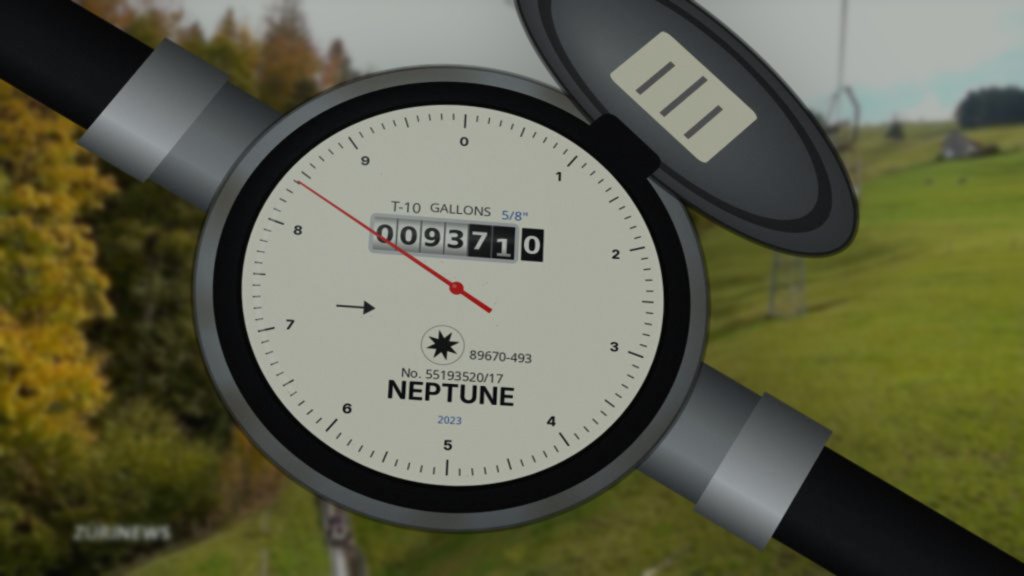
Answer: 93708.4 gal
